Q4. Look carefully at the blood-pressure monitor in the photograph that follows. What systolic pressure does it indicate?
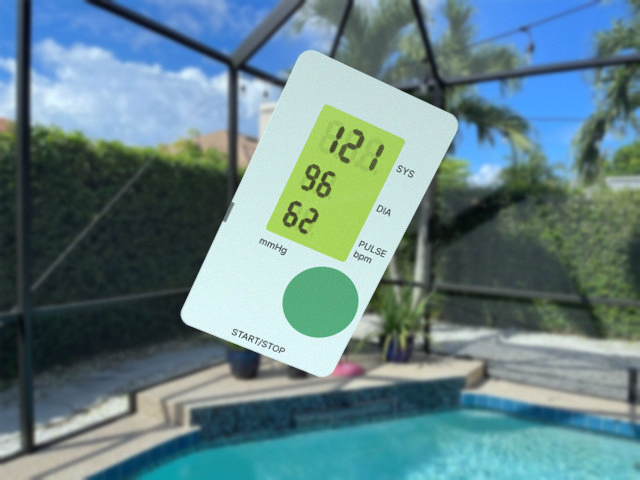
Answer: 121 mmHg
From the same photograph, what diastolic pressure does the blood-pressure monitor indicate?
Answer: 96 mmHg
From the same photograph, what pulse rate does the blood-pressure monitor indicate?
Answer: 62 bpm
